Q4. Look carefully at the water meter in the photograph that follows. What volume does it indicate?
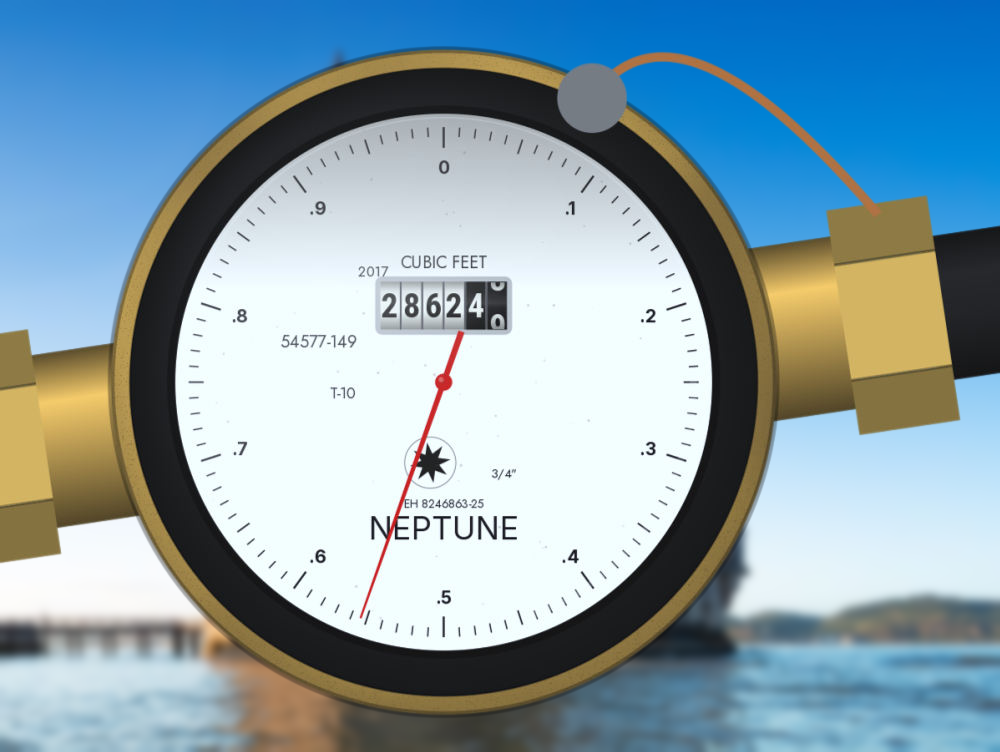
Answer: 286248.55 ft³
